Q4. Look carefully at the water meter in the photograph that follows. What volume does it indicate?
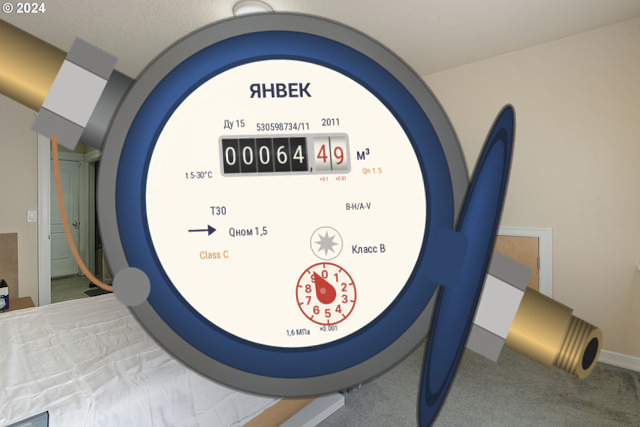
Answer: 64.489 m³
